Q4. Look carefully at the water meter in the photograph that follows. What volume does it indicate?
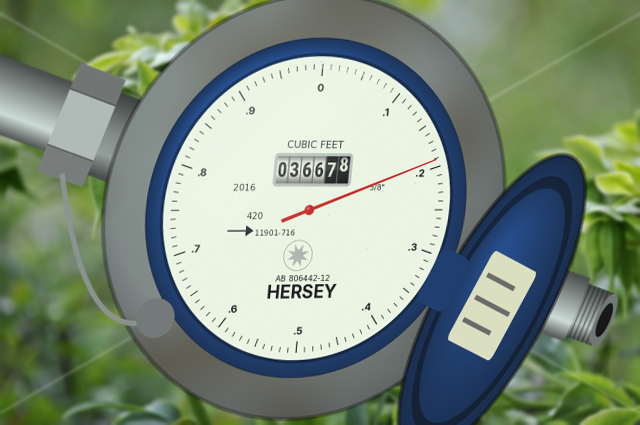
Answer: 36678.19 ft³
